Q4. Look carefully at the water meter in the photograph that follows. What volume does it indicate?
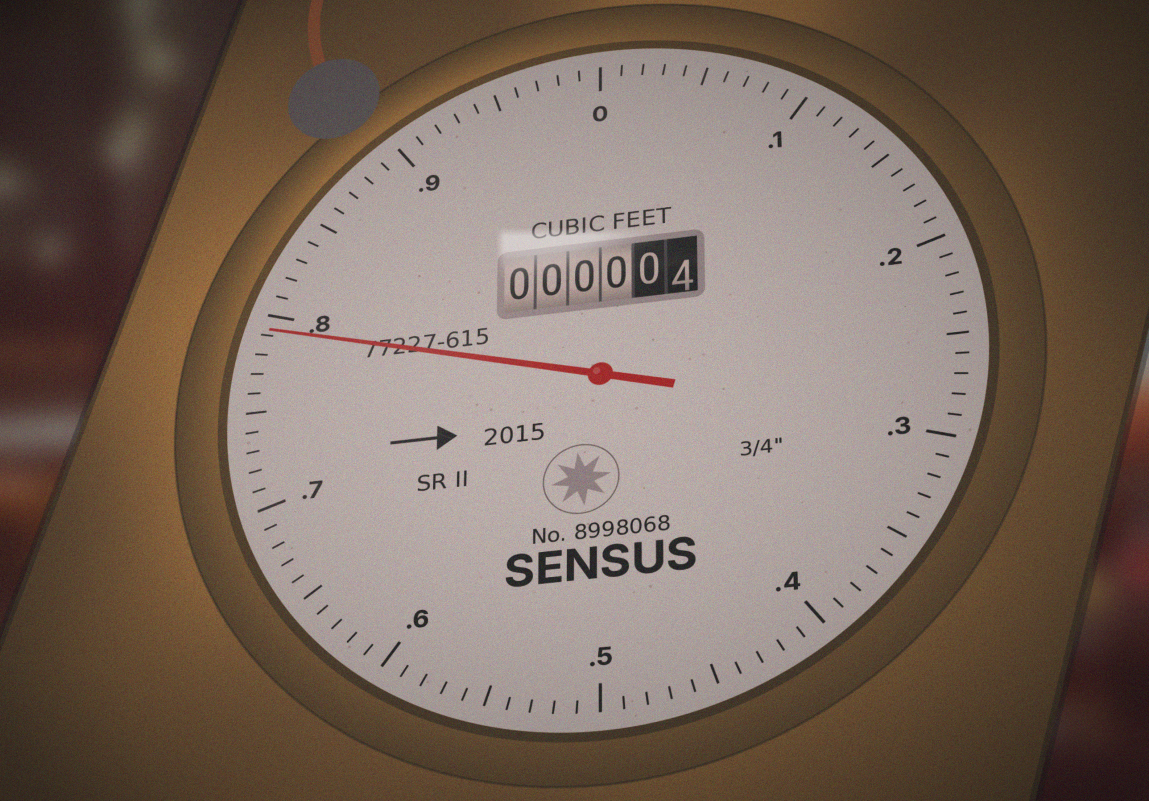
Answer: 3.79 ft³
